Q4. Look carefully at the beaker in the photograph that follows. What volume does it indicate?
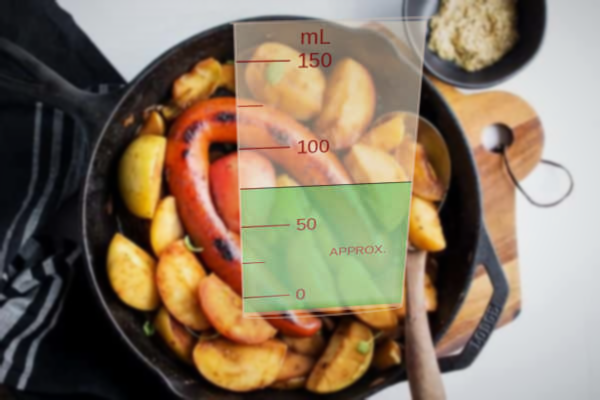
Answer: 75 mL
